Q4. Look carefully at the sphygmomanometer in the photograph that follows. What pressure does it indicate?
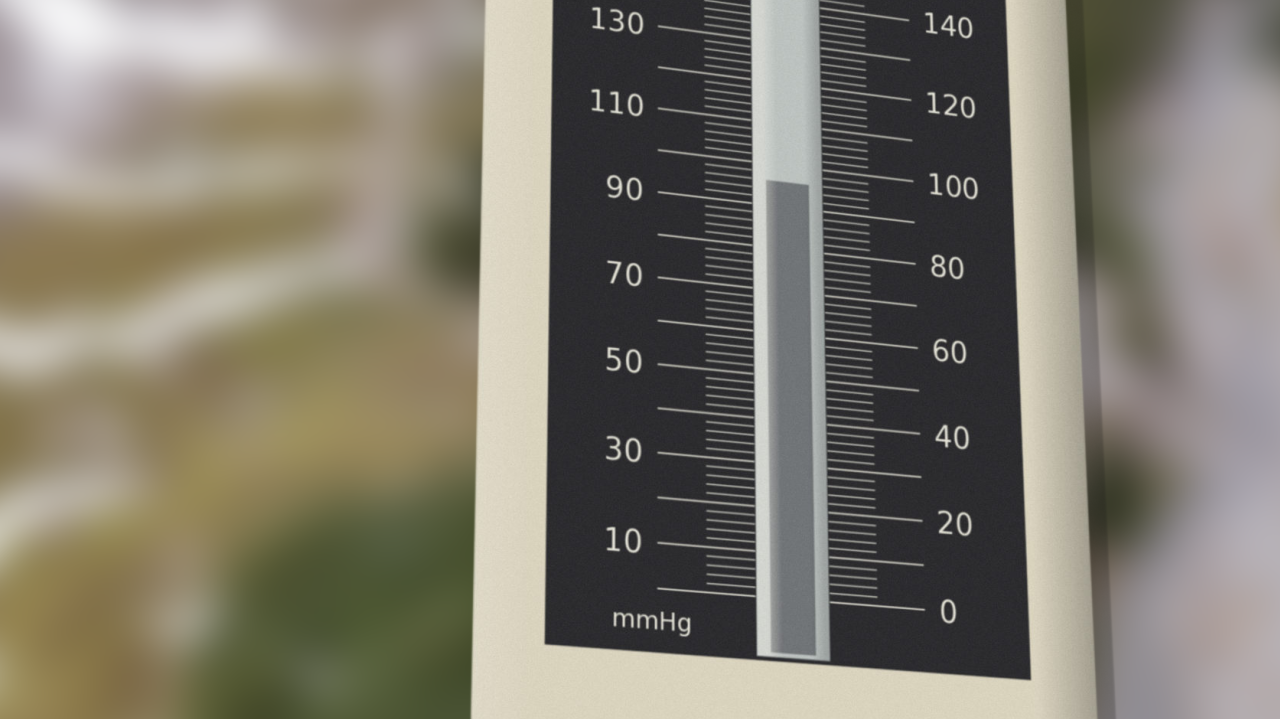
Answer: 96 mmHg
